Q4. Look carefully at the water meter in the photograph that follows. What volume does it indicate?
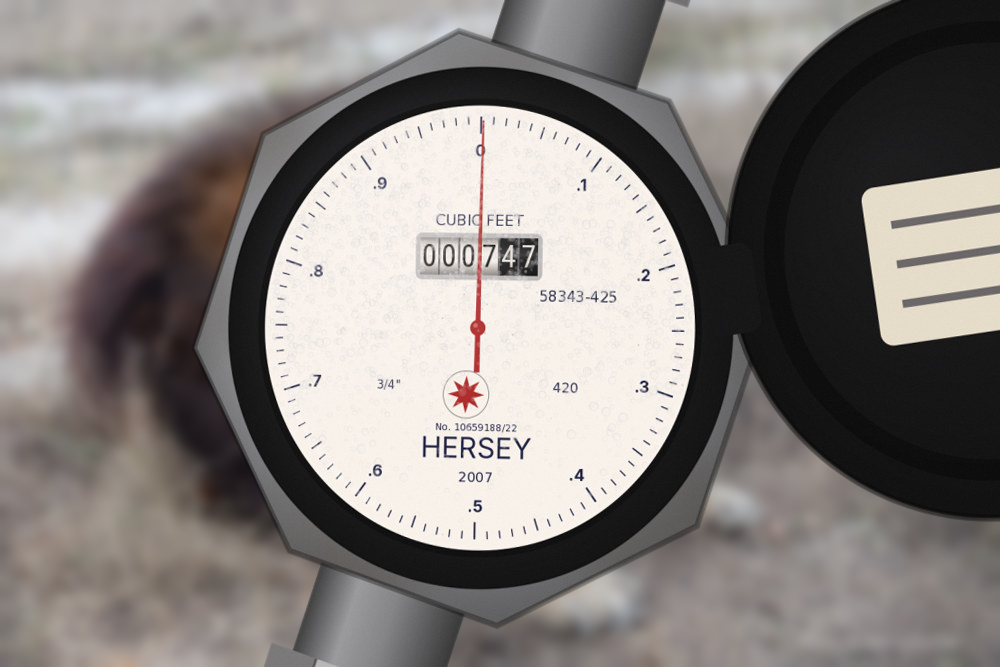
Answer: 747.00 ft³
